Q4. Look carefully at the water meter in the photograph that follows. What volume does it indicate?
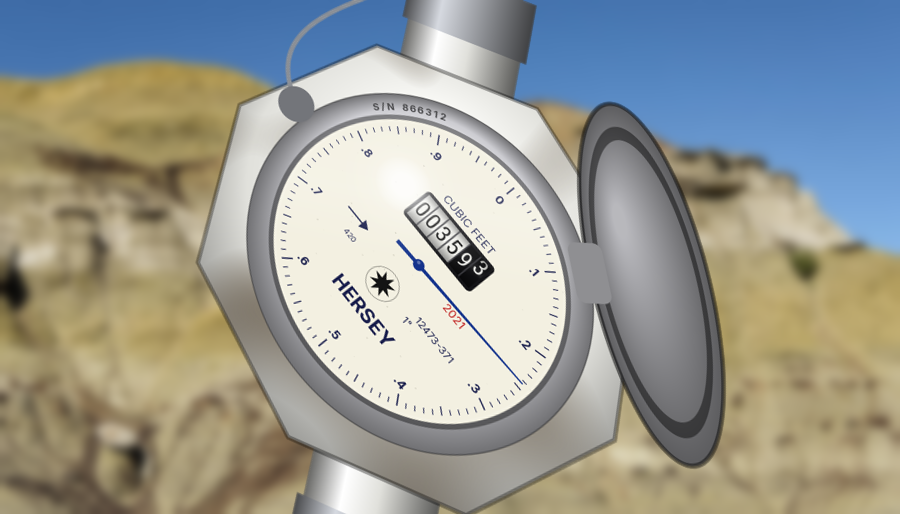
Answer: 3593.24 ft³
